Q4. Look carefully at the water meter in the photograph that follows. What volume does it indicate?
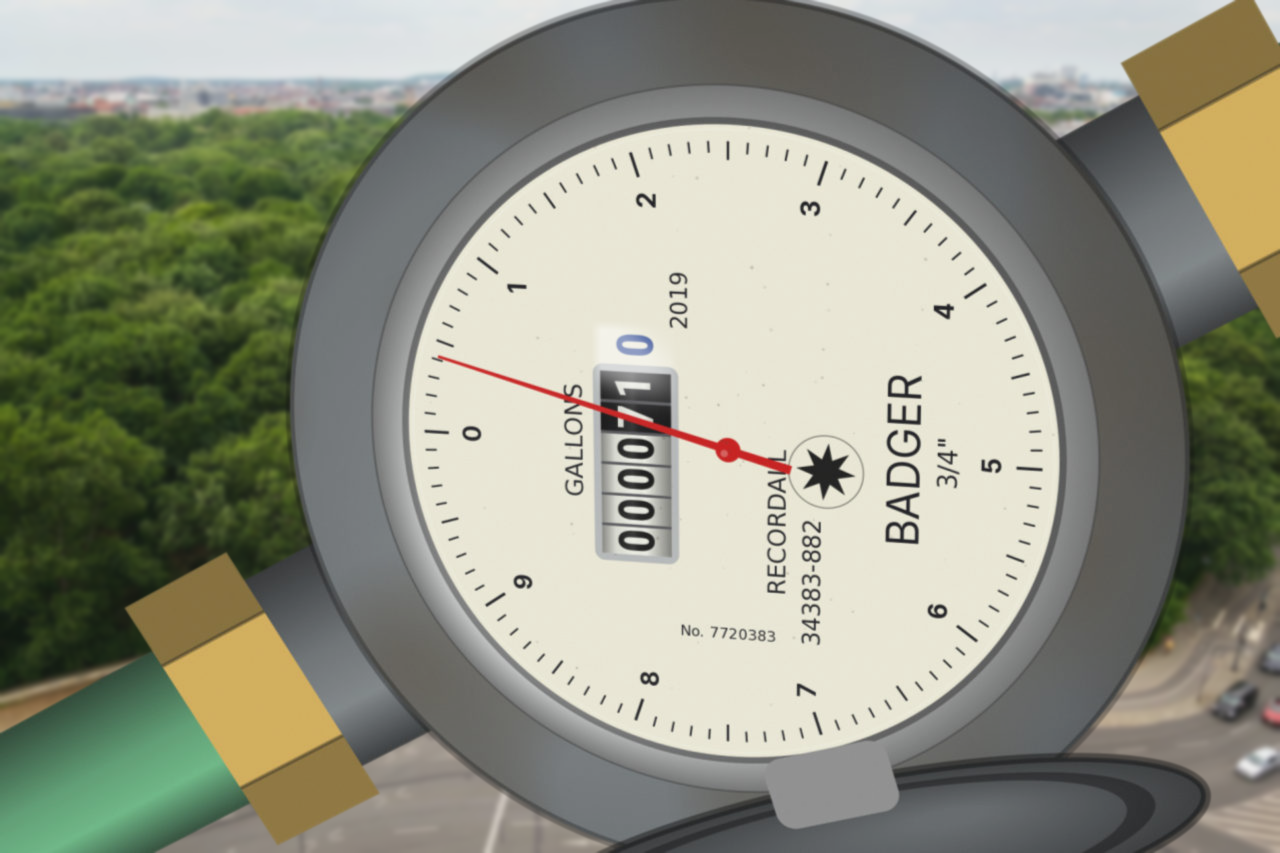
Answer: 710.4 gal
